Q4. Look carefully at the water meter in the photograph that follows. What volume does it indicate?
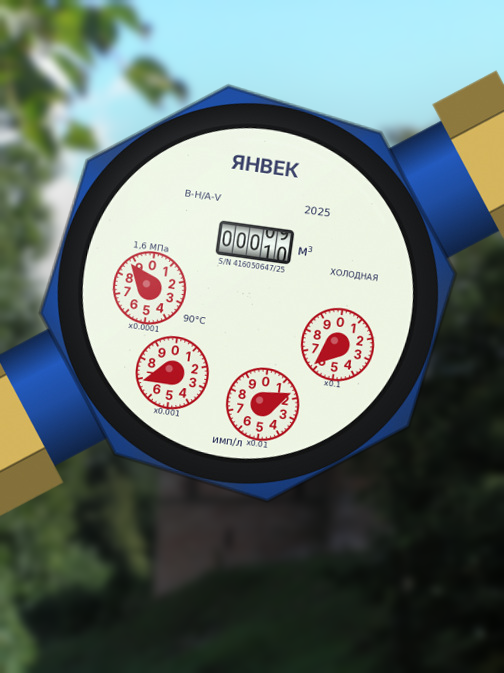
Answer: 9.6168 m³
